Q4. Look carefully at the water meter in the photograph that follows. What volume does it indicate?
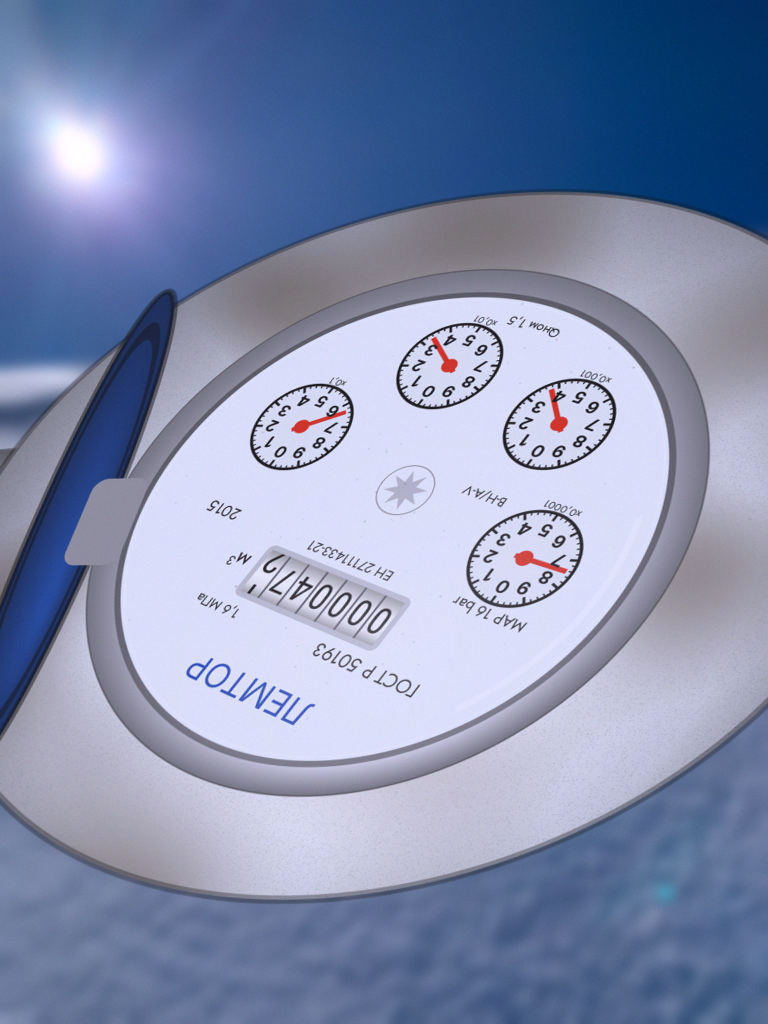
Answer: 471.6337 m³
